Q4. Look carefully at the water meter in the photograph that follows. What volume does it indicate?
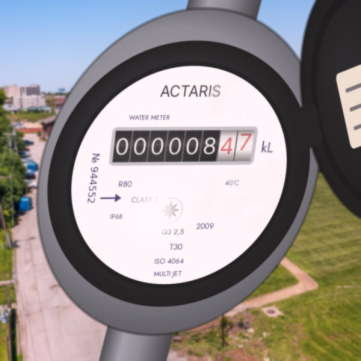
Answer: 8.47 kL
